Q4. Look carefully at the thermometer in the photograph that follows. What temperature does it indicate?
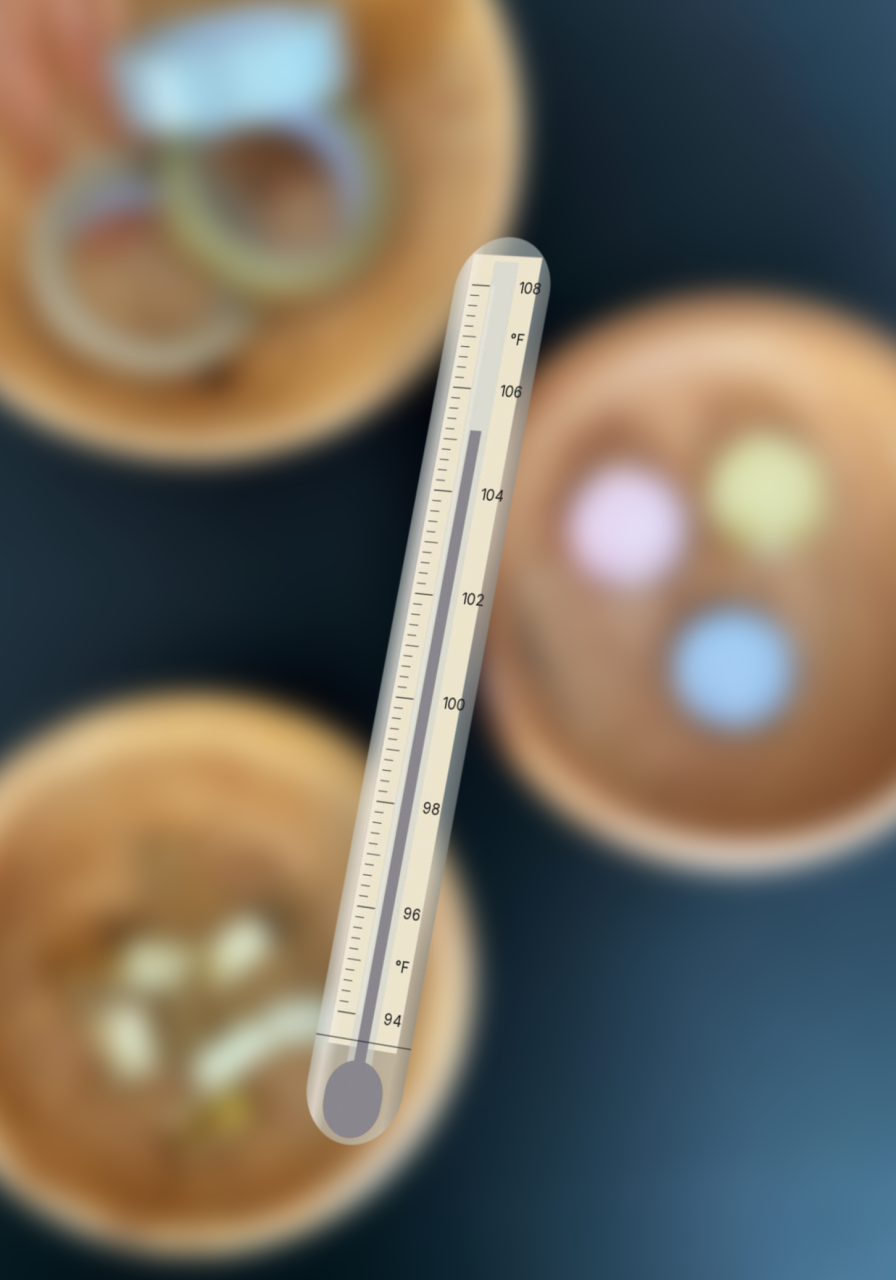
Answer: 105.2 °F
